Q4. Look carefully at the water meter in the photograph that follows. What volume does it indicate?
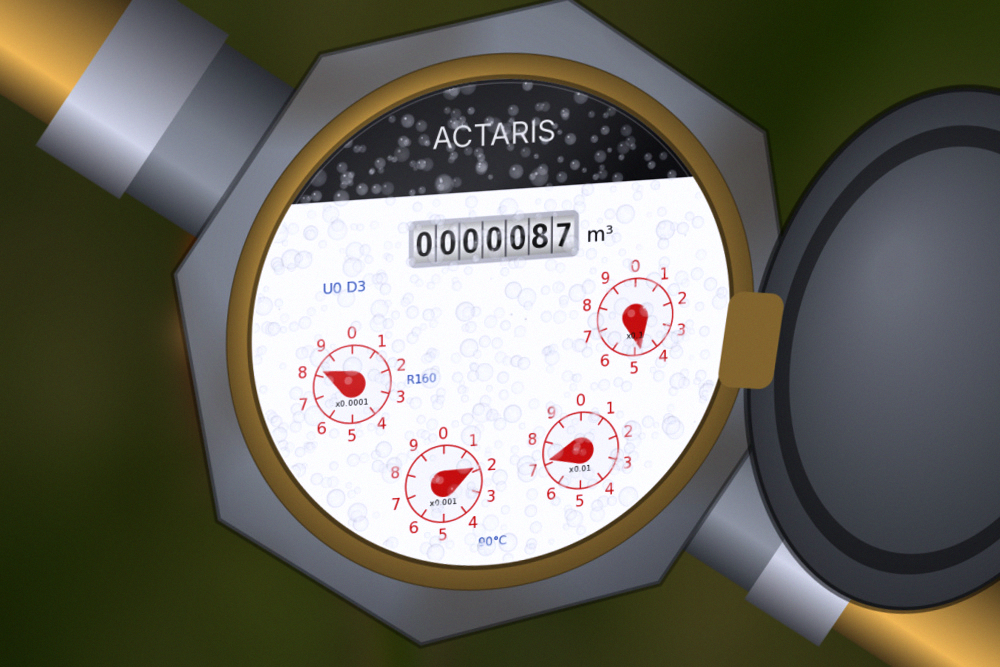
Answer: 87.4718 m³
